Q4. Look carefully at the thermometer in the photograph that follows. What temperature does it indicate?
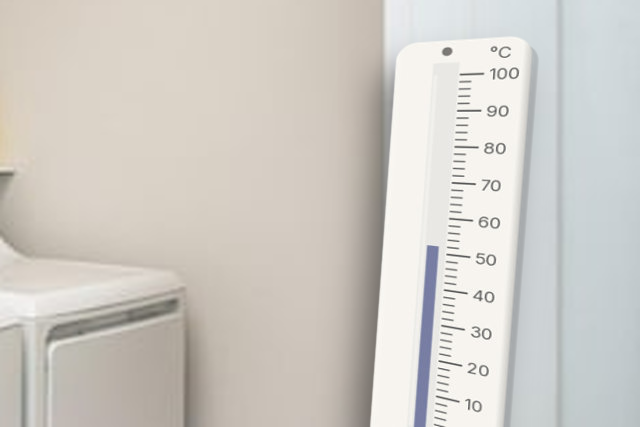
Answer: 52 °C
